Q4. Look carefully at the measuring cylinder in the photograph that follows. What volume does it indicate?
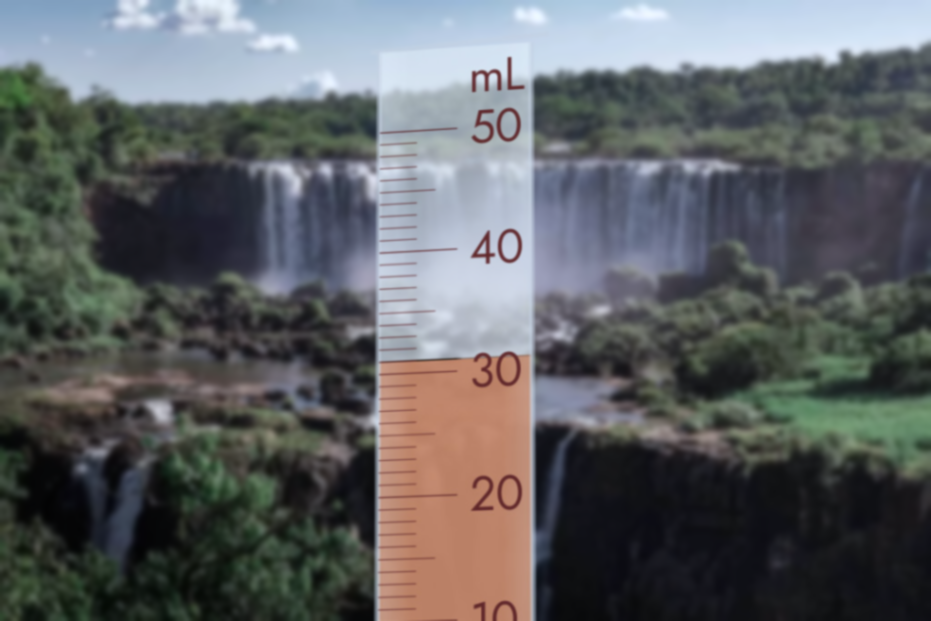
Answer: 31 mL
